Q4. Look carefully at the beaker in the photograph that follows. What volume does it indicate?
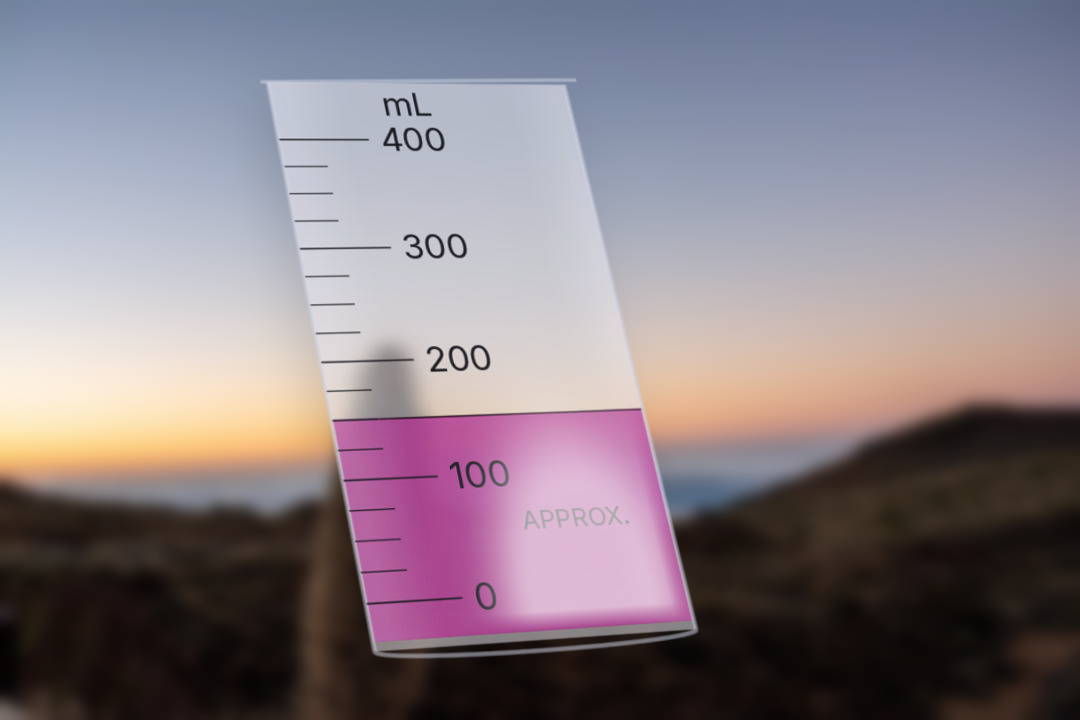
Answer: 150 mL
